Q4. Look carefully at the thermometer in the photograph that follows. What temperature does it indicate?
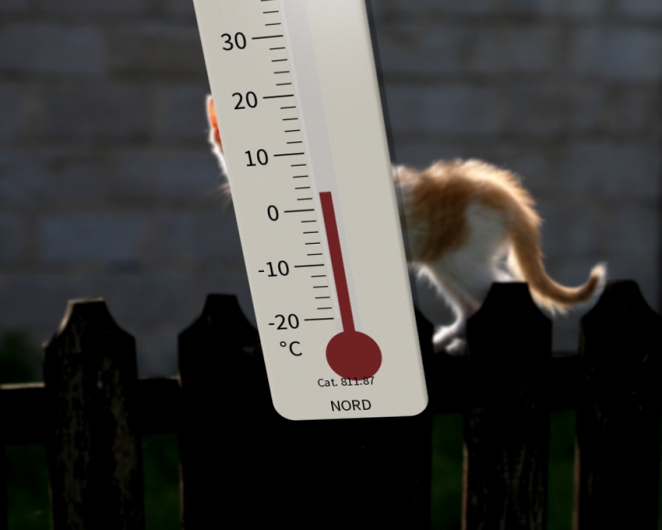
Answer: 3 °C
